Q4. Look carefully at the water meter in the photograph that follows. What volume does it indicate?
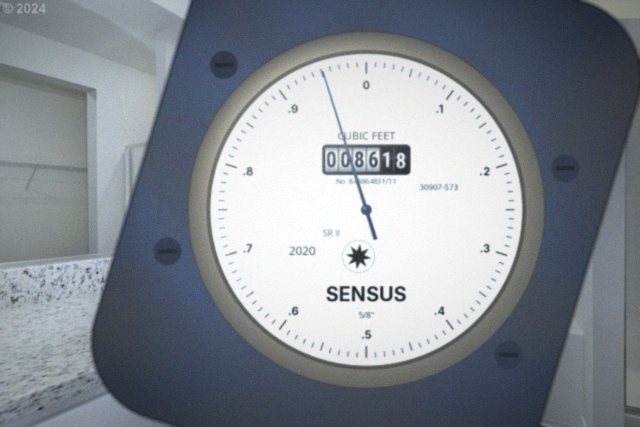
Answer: 8617.95 ft³
